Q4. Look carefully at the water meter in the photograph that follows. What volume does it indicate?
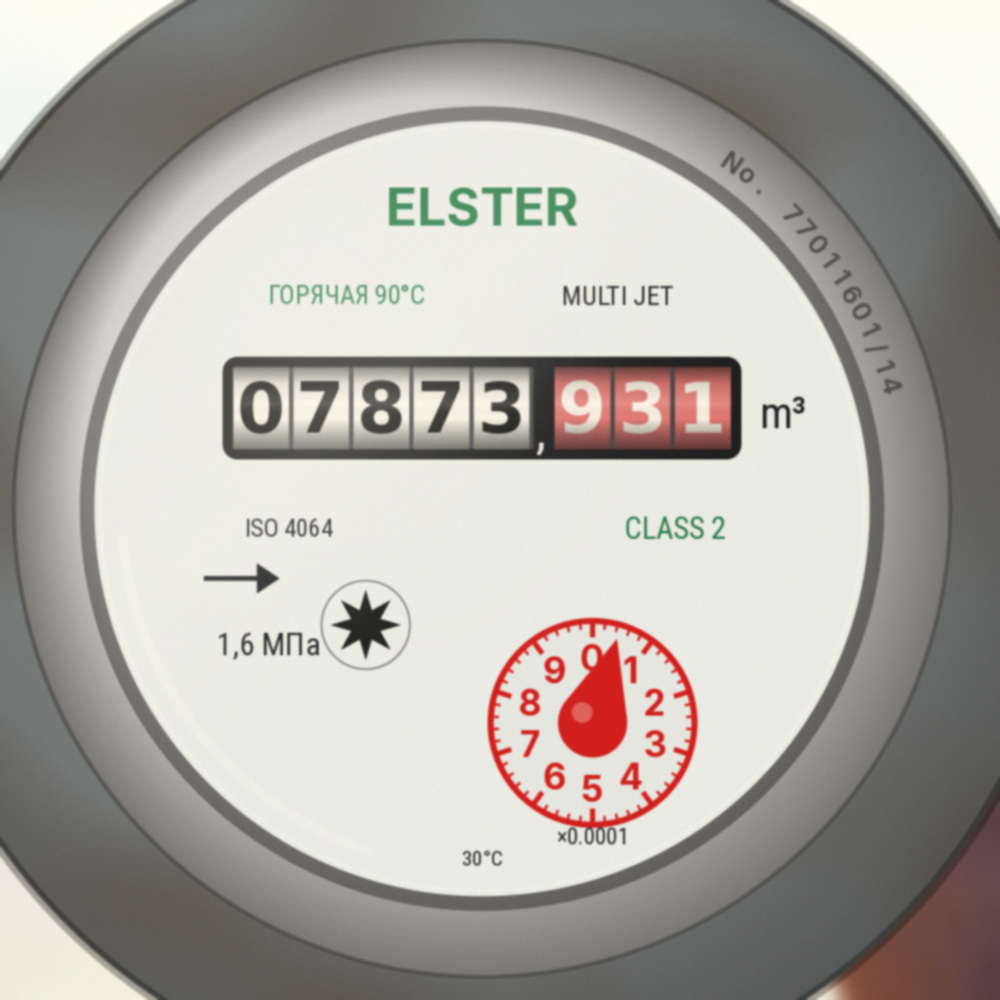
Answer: 7873.9310 m³
